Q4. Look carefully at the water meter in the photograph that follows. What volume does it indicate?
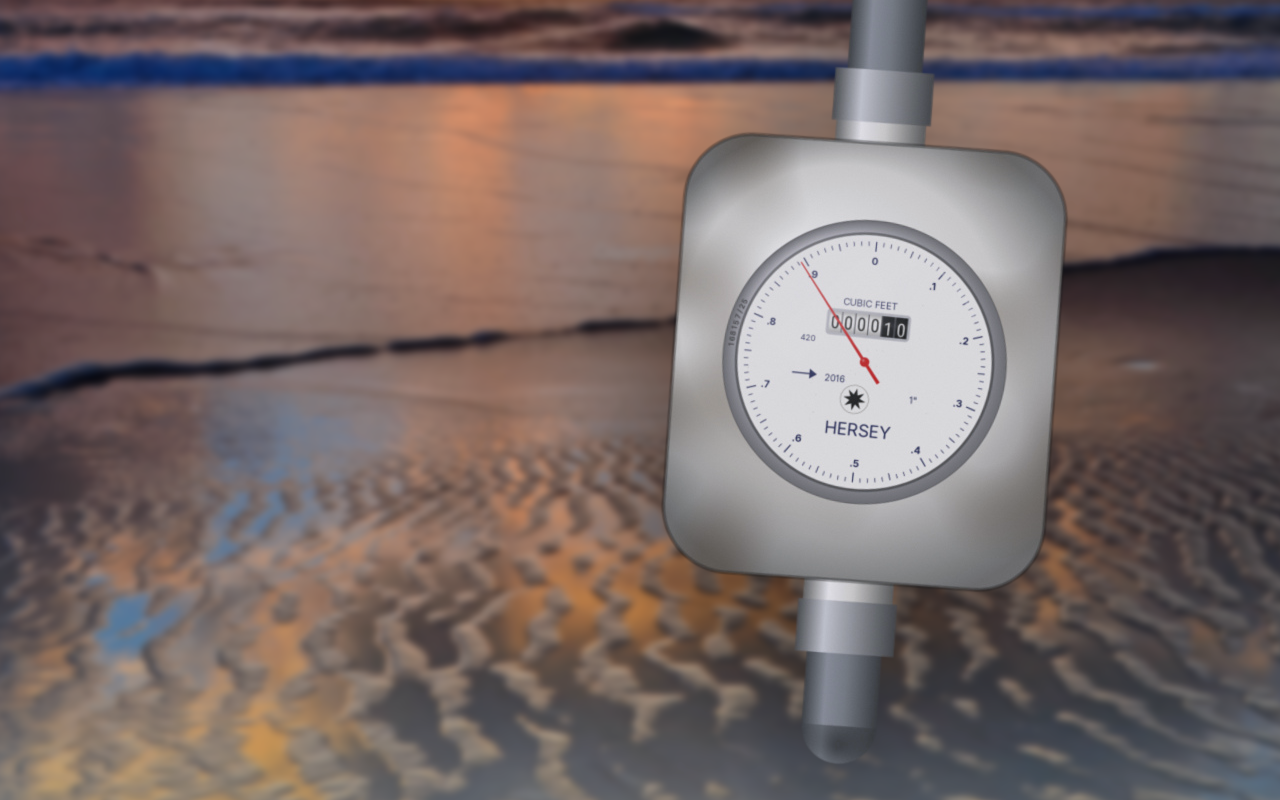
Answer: 9.89 ft³
